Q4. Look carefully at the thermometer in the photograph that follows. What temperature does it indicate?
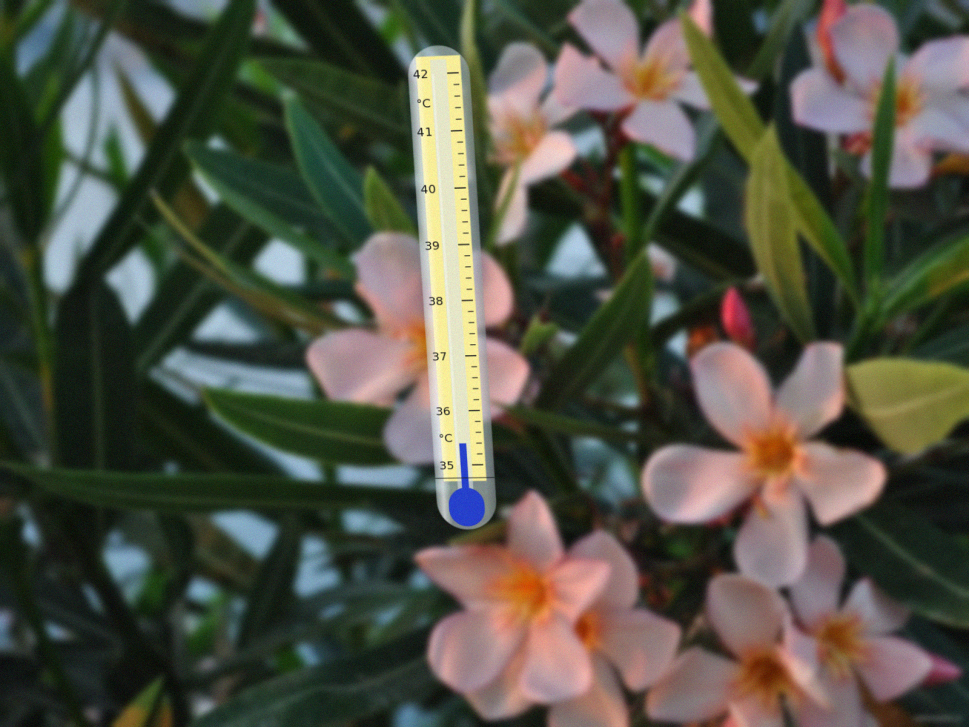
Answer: 35.4 °C
